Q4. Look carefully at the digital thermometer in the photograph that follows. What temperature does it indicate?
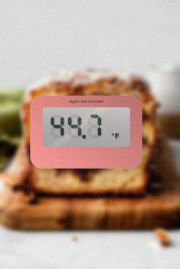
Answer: 44.7 °F
